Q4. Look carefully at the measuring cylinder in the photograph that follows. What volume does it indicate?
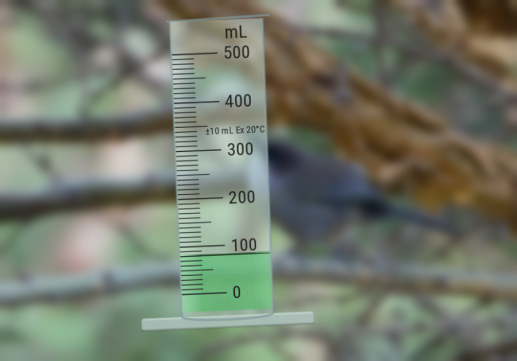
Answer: 80 mL
